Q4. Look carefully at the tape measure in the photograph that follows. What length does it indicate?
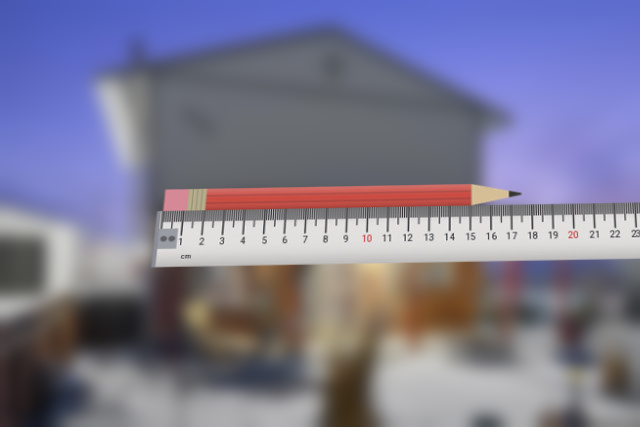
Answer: 17.5 cm
